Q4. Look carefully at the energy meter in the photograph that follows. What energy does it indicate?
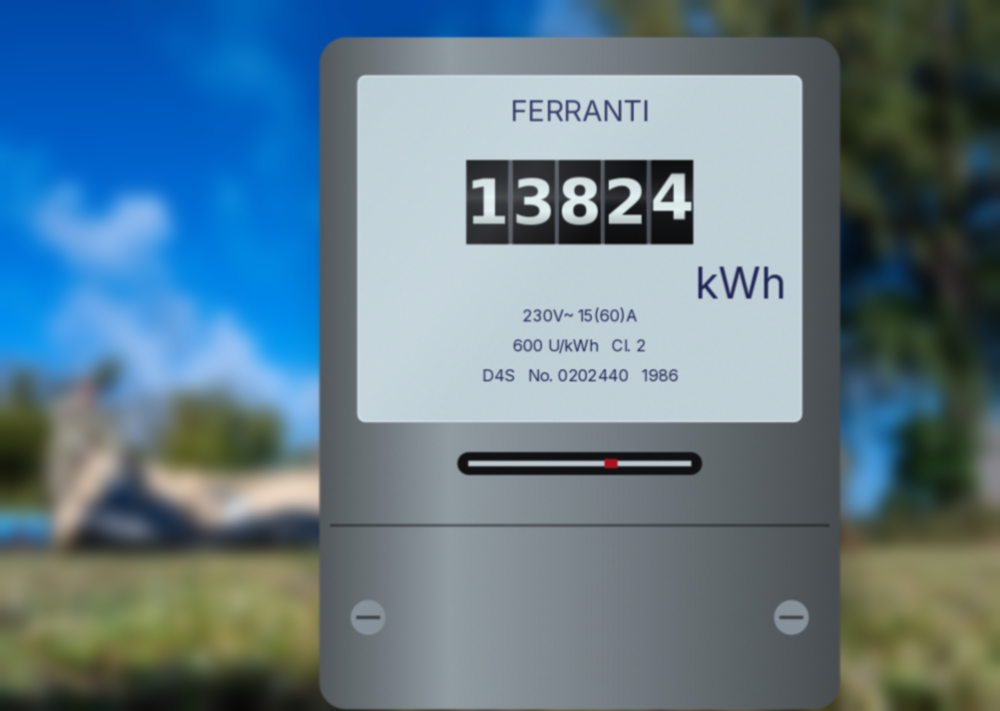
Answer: 13824 kWh
